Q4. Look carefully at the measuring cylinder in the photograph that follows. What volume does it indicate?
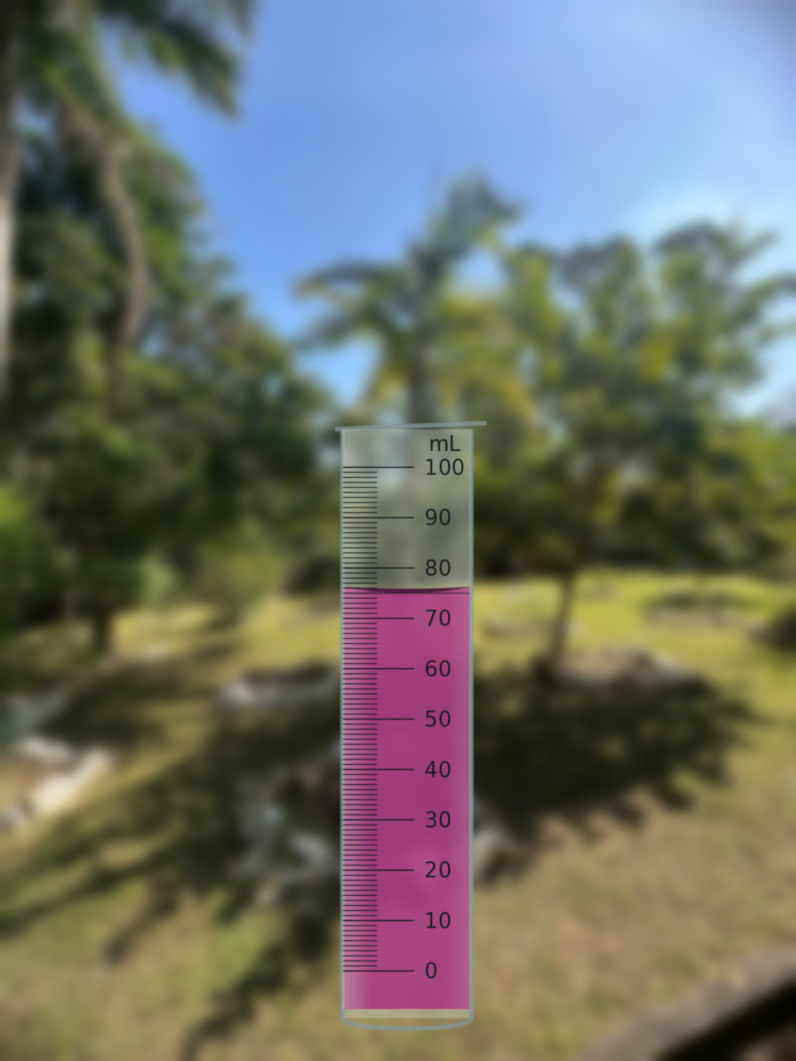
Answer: 75 mL
